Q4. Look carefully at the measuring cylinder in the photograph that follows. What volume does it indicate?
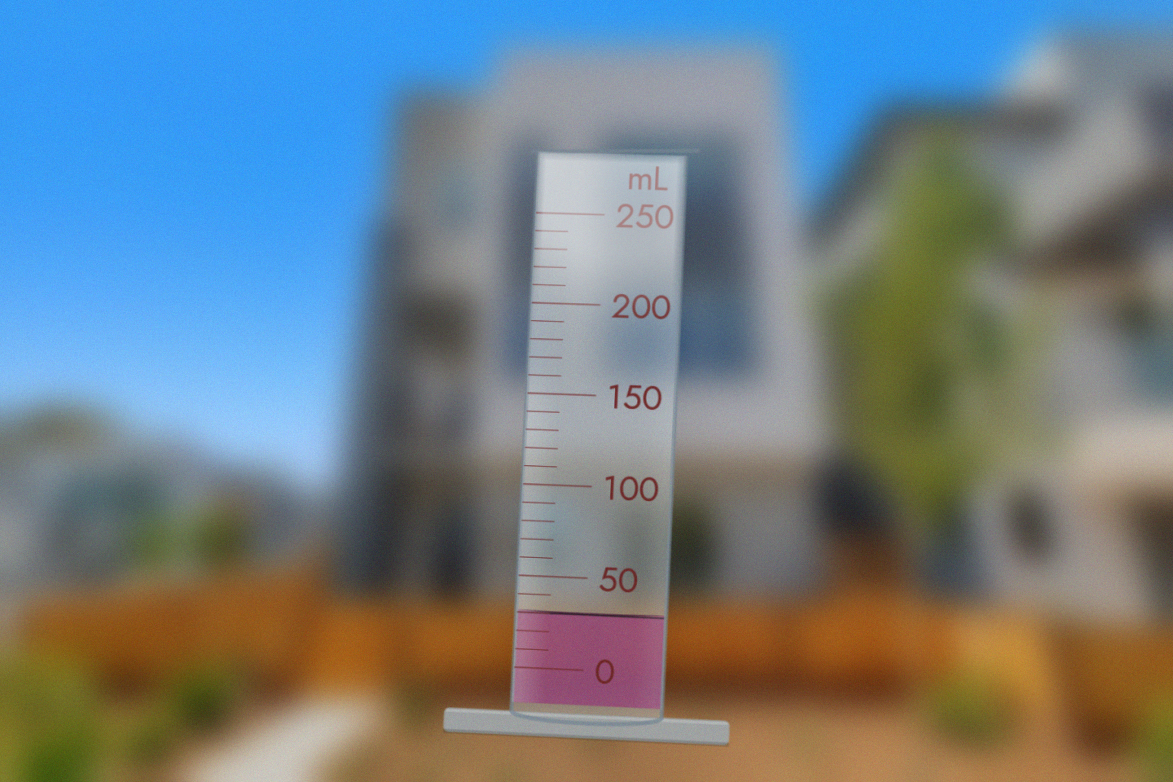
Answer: 30 mL
